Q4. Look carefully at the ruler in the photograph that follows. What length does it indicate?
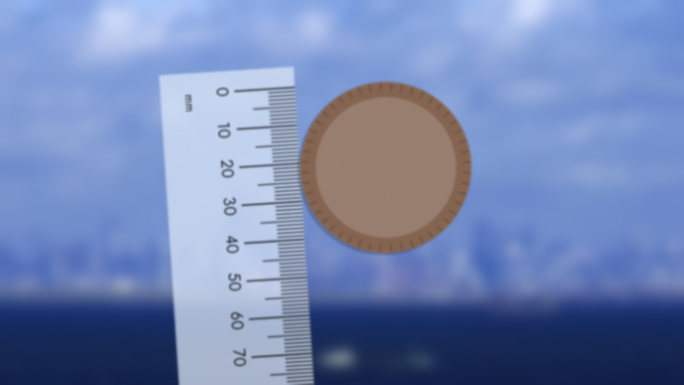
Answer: 45 mm
